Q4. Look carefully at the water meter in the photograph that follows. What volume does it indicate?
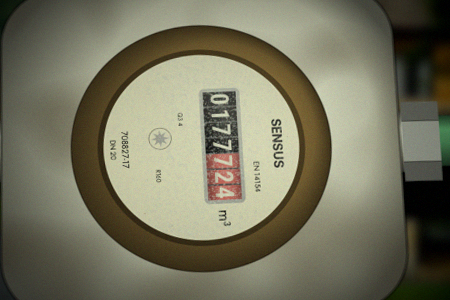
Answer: 177.724 m³
